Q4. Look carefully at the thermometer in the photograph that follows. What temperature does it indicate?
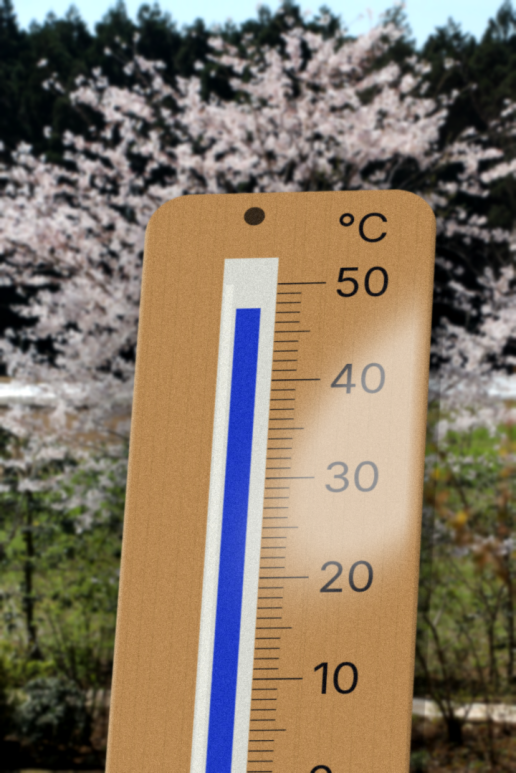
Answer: 47.5 °C
